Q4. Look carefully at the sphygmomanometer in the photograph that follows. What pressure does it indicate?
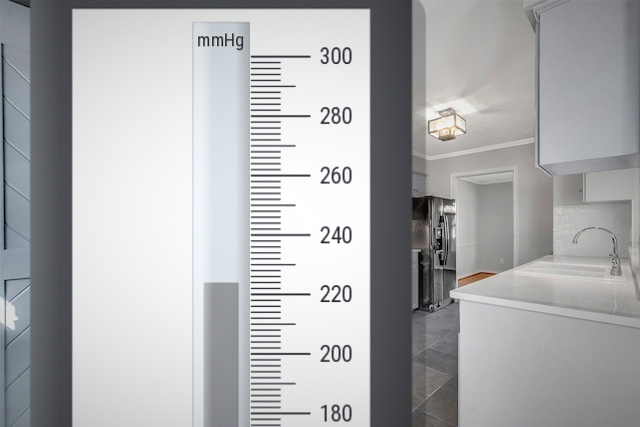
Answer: 224 mmHg
